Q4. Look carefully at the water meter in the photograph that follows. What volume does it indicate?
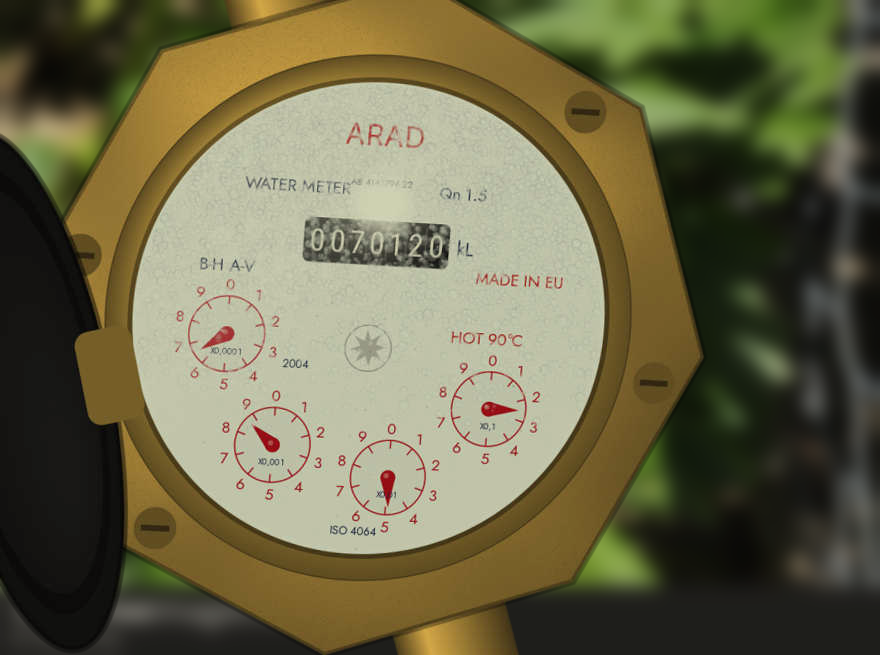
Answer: 70120.2486 kL
